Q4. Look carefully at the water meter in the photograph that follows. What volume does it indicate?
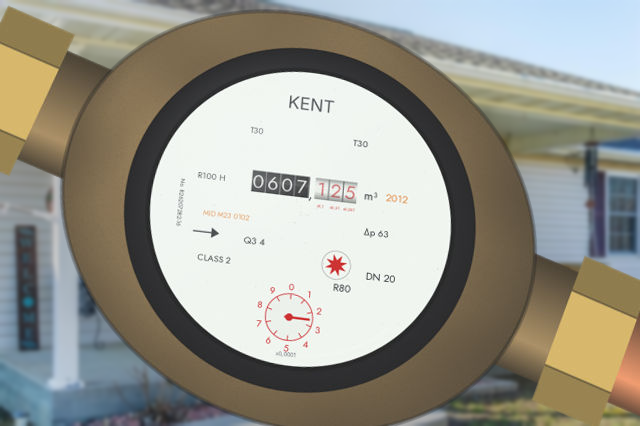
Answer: 607.1252 m³
